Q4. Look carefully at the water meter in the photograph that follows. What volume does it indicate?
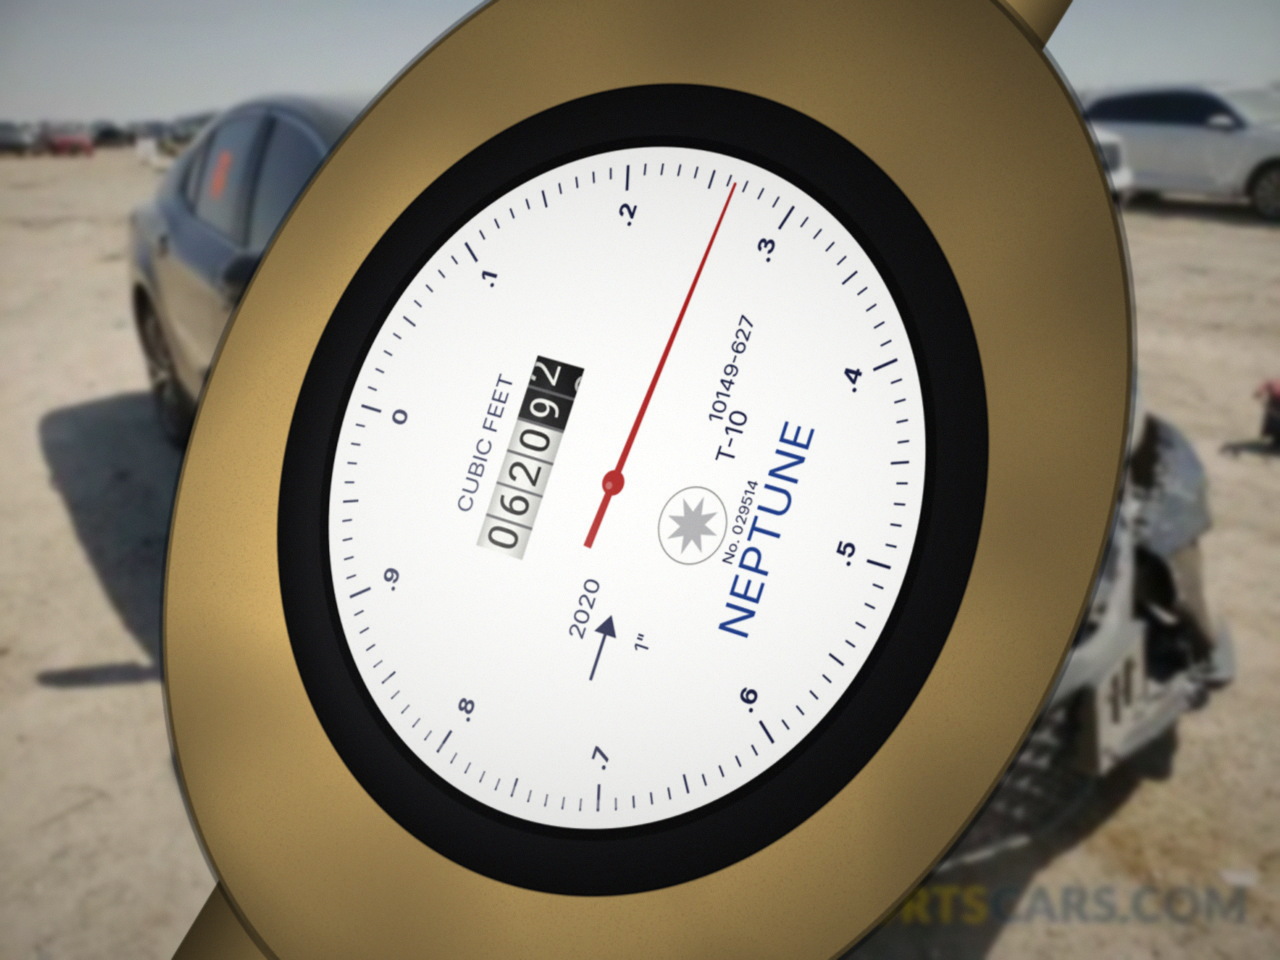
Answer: 62092.26 ft³
